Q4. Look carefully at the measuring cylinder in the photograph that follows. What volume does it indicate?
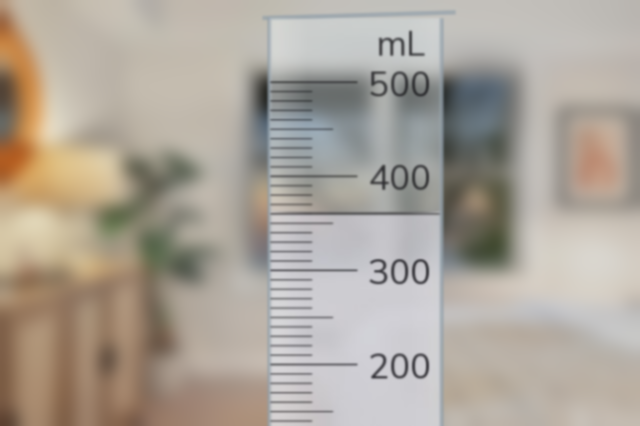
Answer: 360 mL
